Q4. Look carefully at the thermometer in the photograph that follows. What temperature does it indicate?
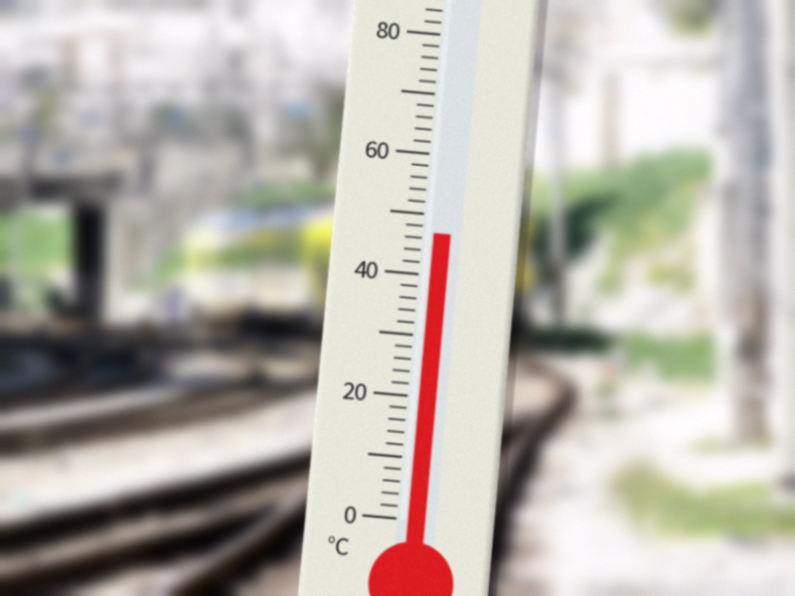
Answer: 47 °C
